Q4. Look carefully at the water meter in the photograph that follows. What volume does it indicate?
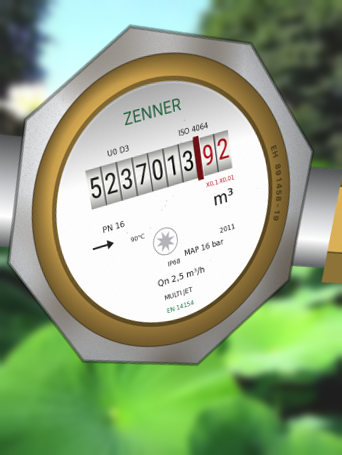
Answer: 5237013.92 m³
